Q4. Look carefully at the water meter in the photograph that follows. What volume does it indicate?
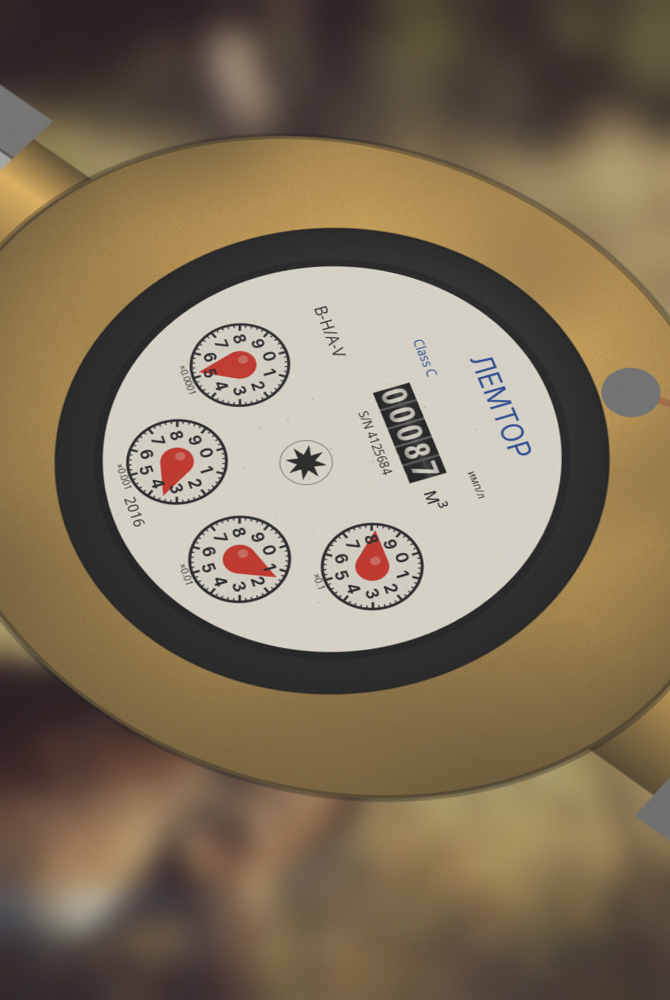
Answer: 87.8135 m³
